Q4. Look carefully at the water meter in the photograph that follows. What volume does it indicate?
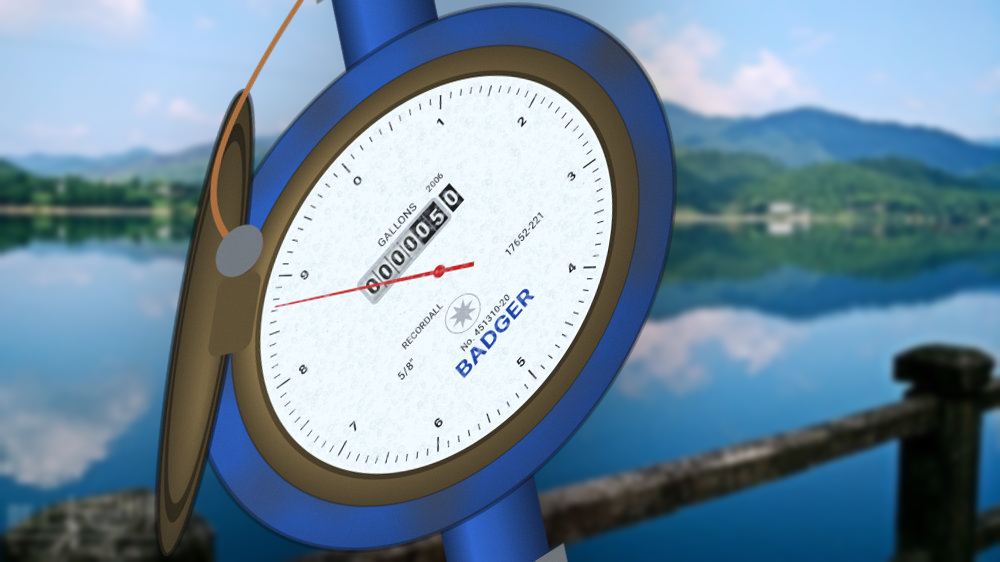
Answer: 48.7 gal
